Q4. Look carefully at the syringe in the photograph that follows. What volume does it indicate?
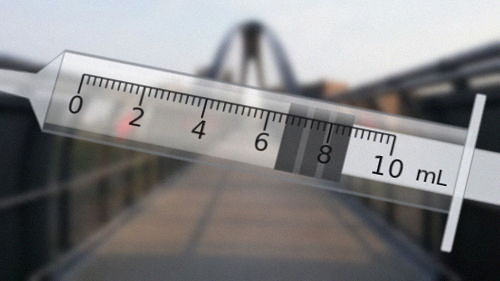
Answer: 6.6 mL
